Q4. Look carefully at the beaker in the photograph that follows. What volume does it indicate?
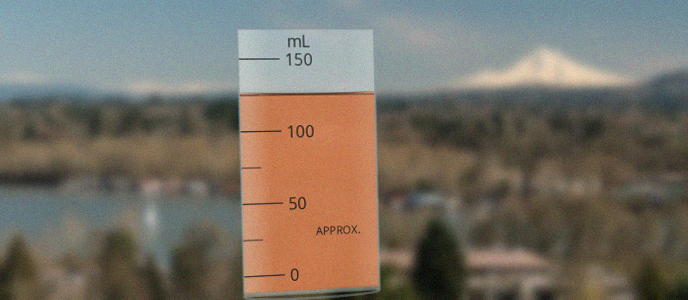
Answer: 125 mL
